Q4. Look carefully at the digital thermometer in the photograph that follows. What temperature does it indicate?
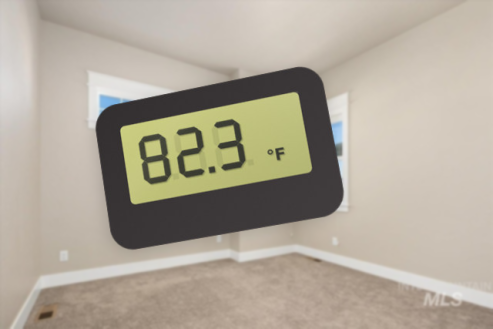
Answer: 82.3 °F
